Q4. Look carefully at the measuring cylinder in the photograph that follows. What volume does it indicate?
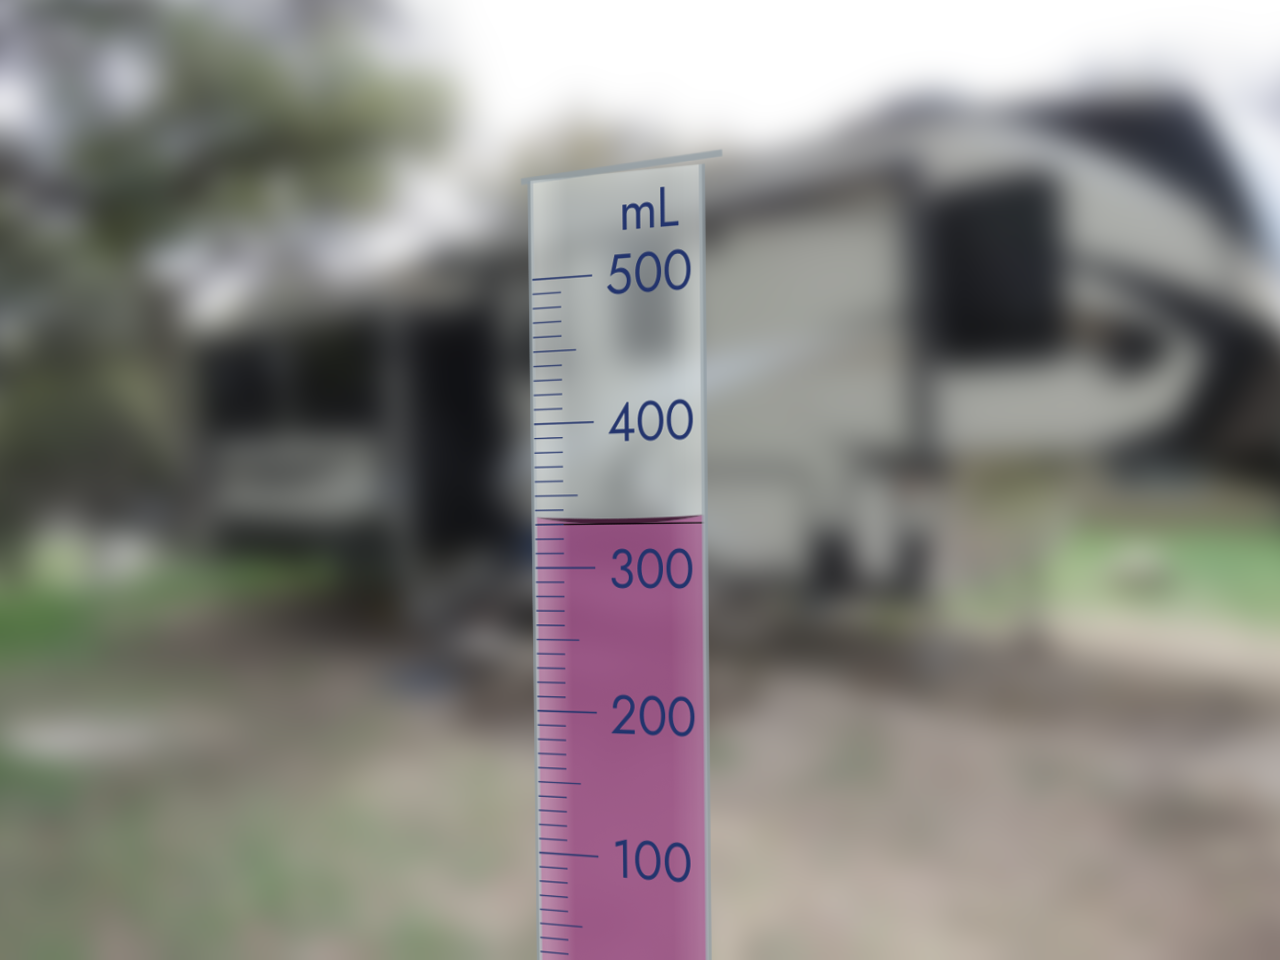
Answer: 330 mL
